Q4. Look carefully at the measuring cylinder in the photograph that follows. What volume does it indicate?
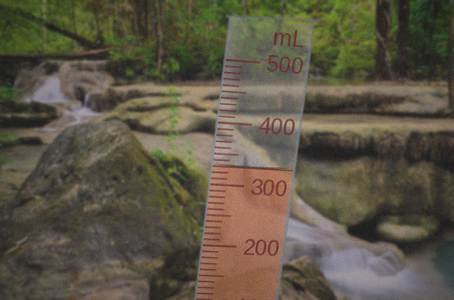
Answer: 330 mL
